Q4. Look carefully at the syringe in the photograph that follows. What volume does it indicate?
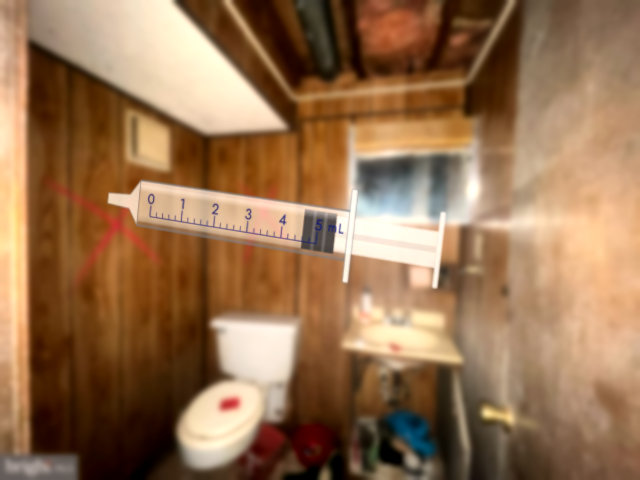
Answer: 4.6 mL
